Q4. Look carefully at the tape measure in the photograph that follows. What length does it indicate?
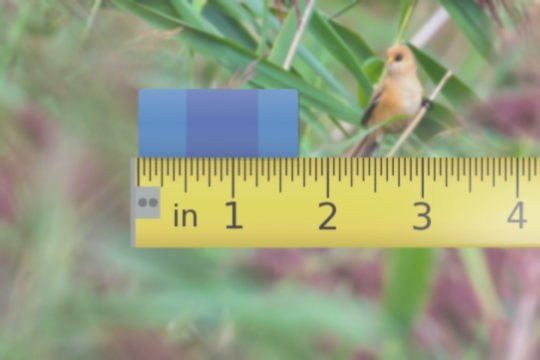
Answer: 1.6875 in
